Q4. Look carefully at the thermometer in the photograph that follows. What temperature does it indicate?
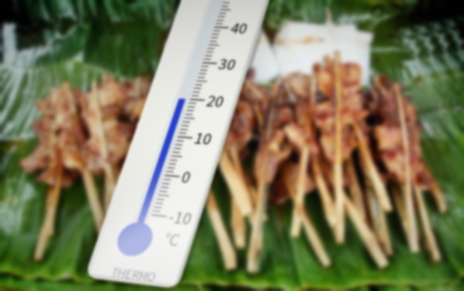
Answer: 20 °C
